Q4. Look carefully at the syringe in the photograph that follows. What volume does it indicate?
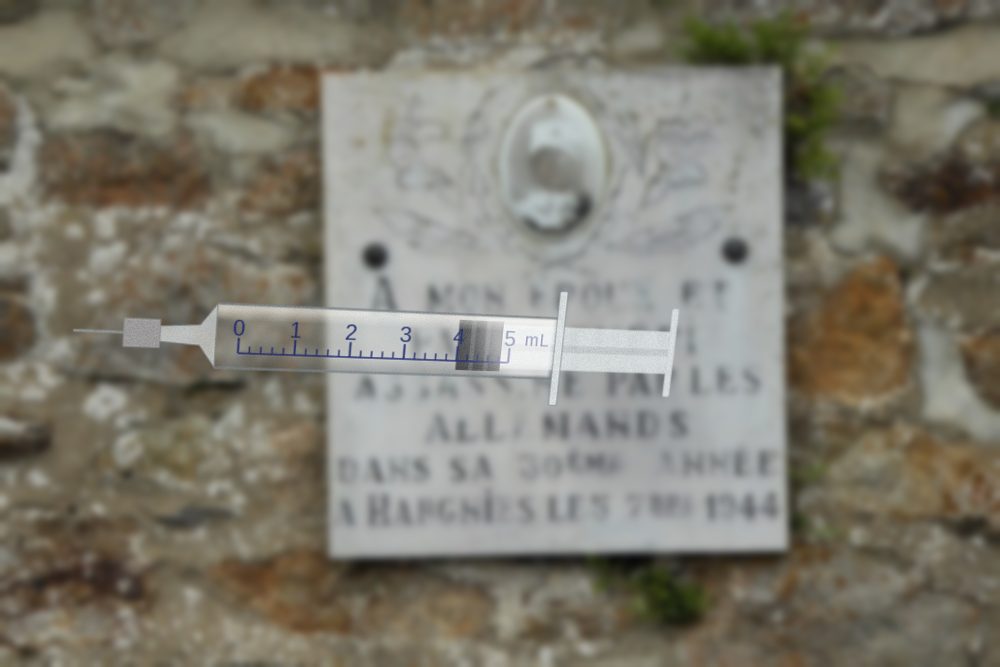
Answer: 4 mL
